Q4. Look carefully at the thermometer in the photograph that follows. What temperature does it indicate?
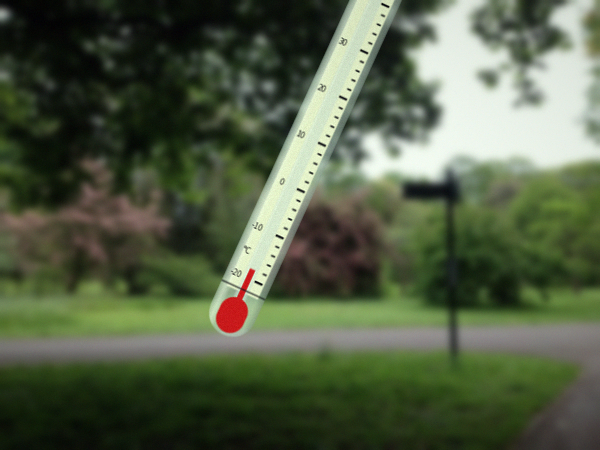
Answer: -18 °C
